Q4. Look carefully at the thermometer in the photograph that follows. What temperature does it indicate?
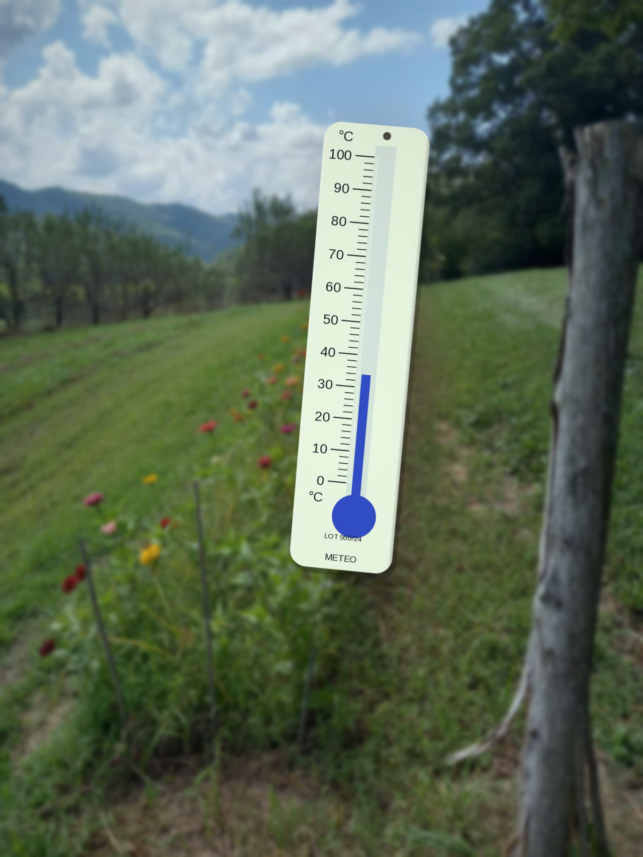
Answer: 34 °C
